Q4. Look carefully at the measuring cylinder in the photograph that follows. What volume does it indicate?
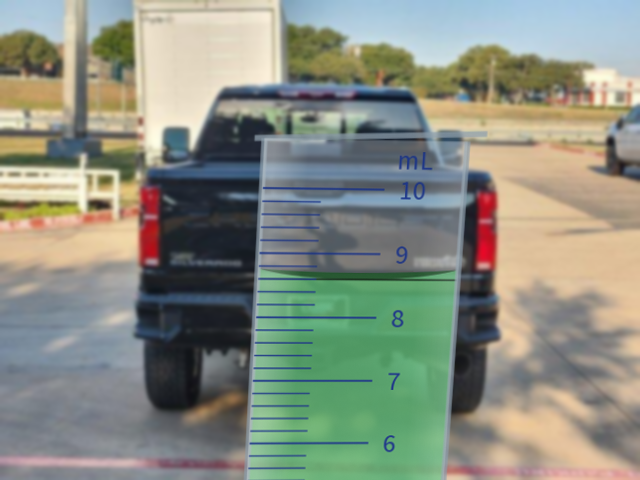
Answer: 8.6 mL
